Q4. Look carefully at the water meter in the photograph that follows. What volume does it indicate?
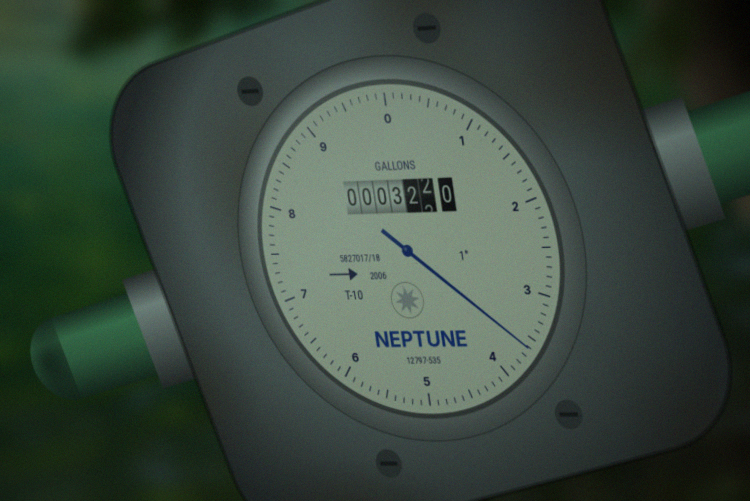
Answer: 3223.6 gal
